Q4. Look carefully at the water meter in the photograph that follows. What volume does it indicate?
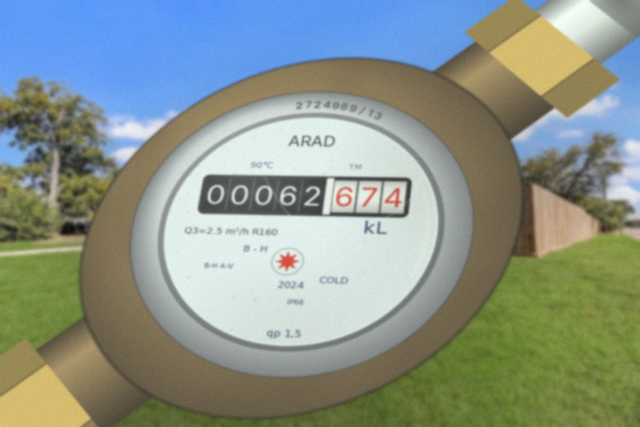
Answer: 62.674 kL
